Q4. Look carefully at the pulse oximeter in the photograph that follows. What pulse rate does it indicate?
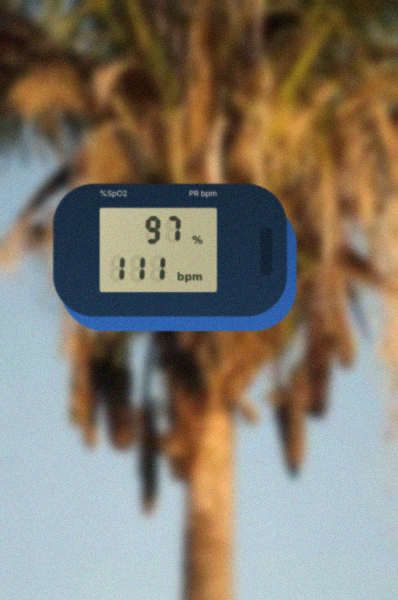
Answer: 111 bpm
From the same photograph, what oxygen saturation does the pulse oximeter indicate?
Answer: 97 %
